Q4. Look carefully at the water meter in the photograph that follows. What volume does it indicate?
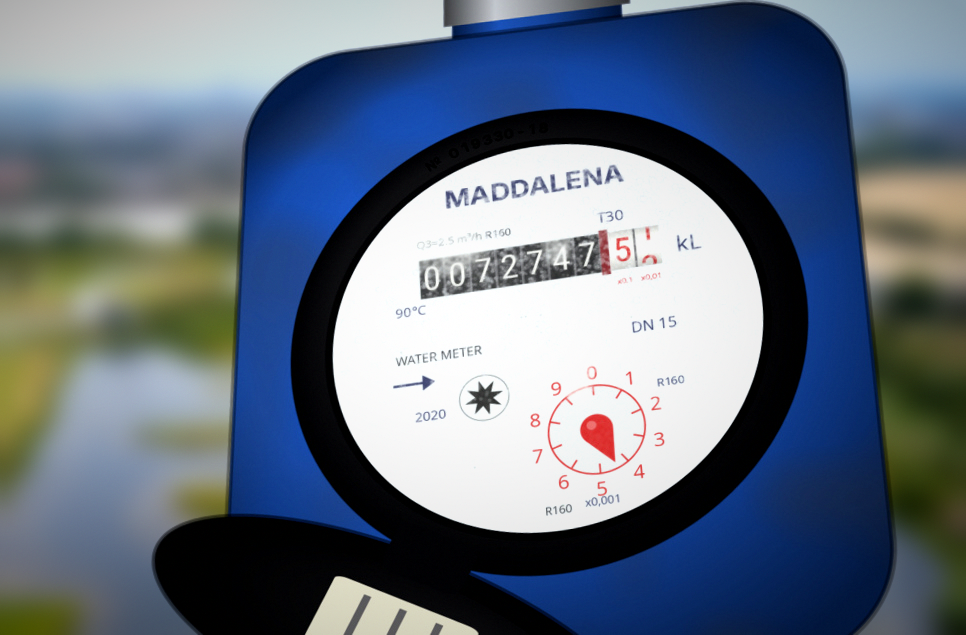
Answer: 72747.514 kL
